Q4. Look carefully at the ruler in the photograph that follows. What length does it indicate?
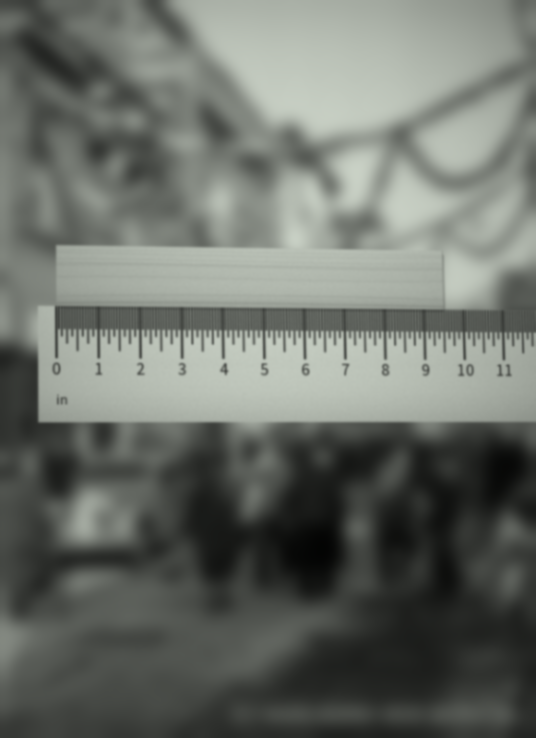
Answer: 9.5 in
